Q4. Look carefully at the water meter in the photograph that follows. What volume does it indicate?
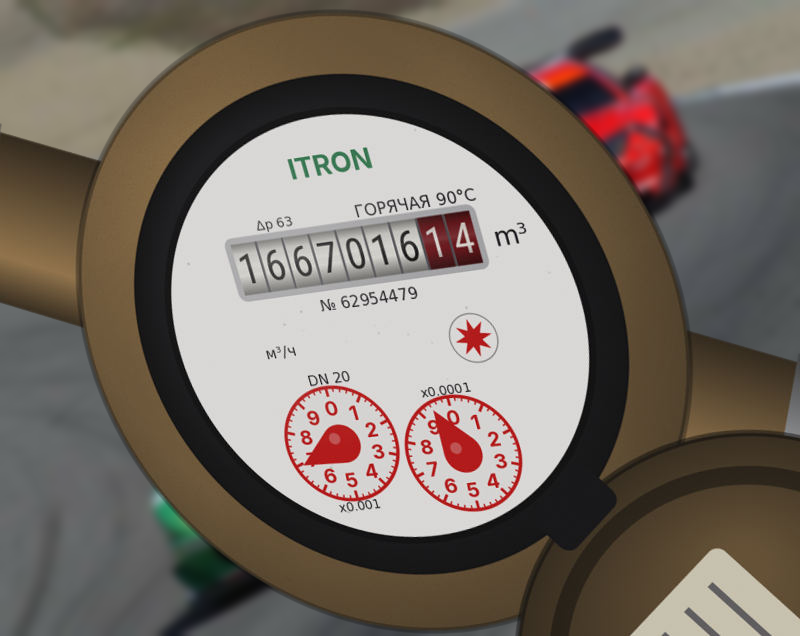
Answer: 1667016.1469 m³
